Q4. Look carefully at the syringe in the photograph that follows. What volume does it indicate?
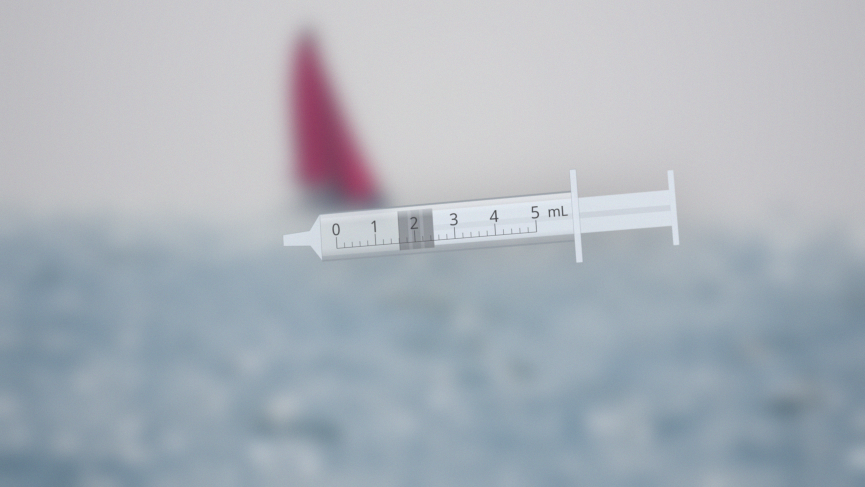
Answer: 1.6 mL
